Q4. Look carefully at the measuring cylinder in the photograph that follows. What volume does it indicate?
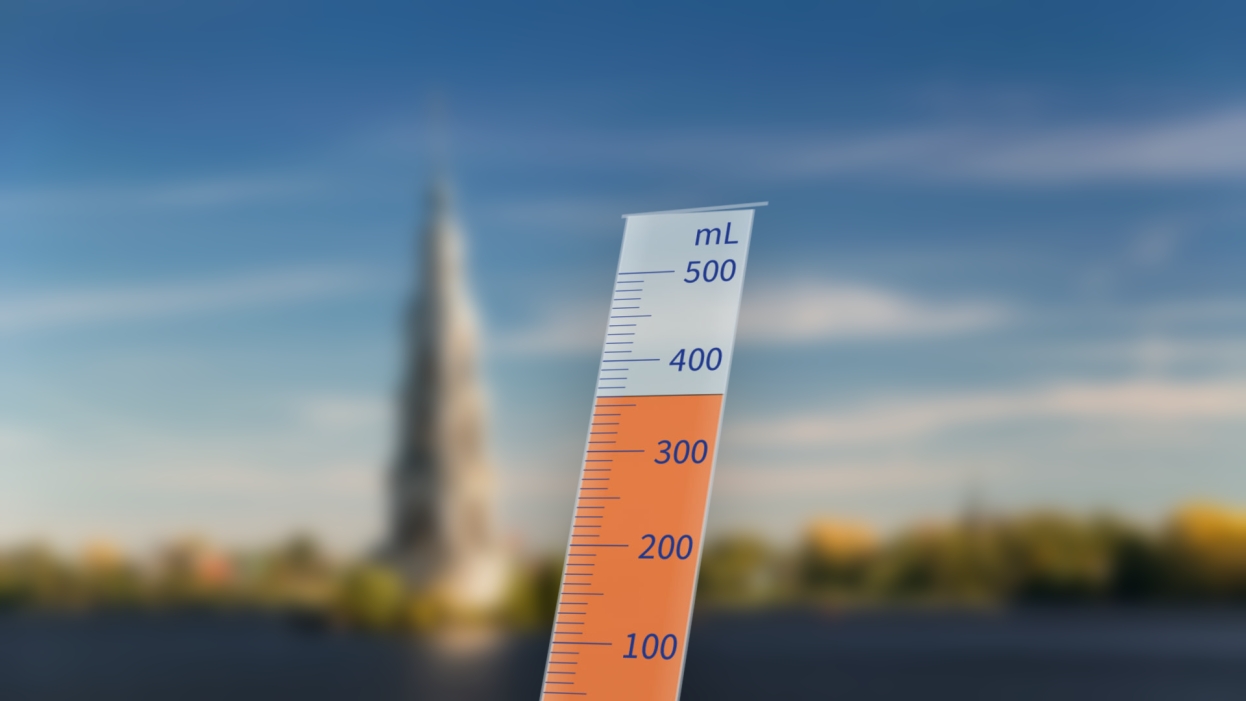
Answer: 360 mL
